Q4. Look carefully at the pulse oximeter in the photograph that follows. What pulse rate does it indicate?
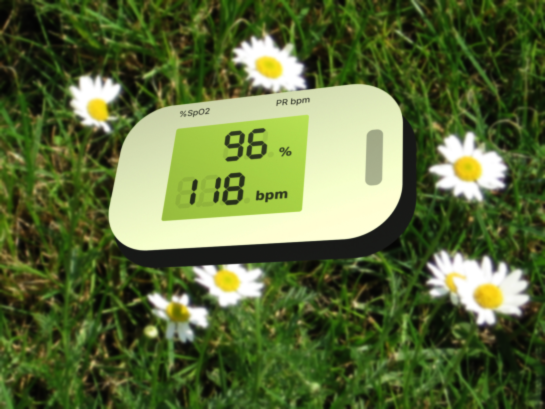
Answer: 118 bpm
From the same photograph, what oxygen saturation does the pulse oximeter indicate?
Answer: 96 %
